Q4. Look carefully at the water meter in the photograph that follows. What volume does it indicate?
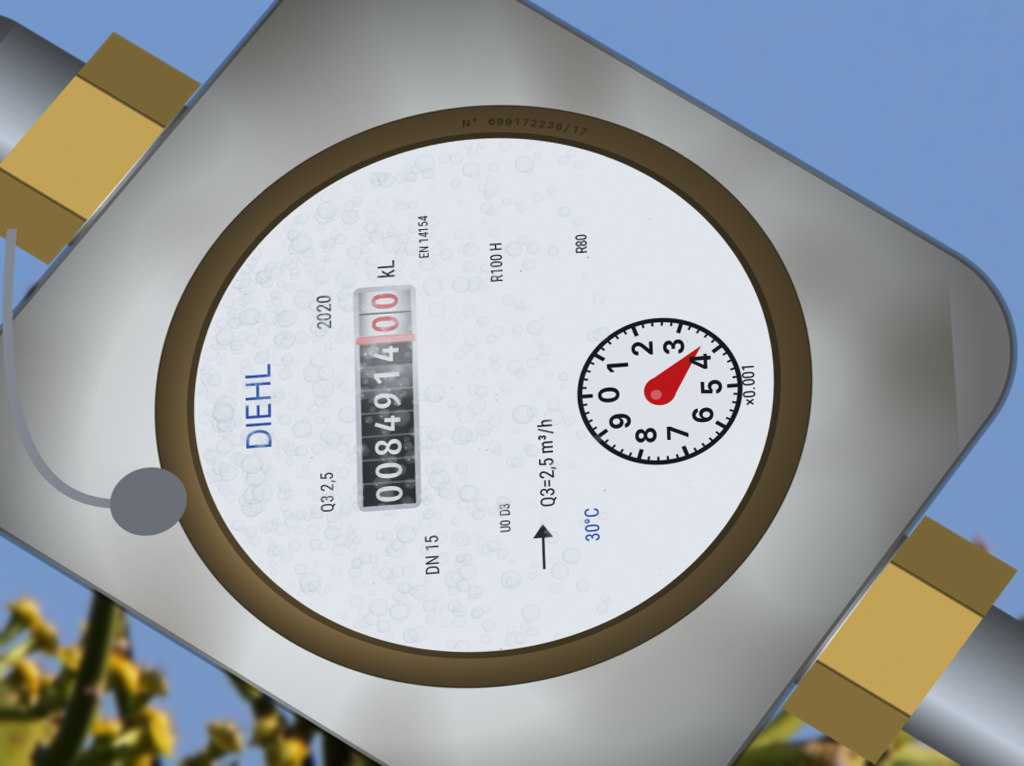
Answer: 84914.003 kL
